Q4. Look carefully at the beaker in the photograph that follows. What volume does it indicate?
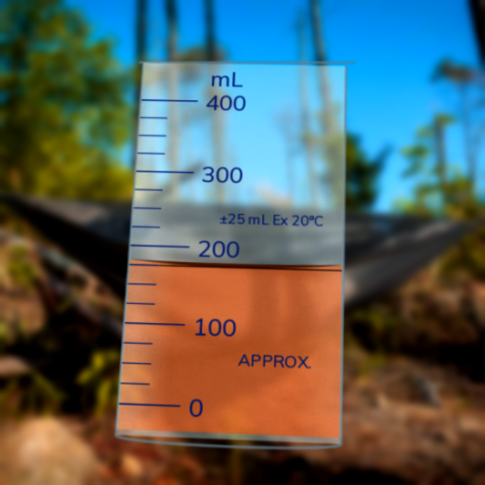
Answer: 175 mL
